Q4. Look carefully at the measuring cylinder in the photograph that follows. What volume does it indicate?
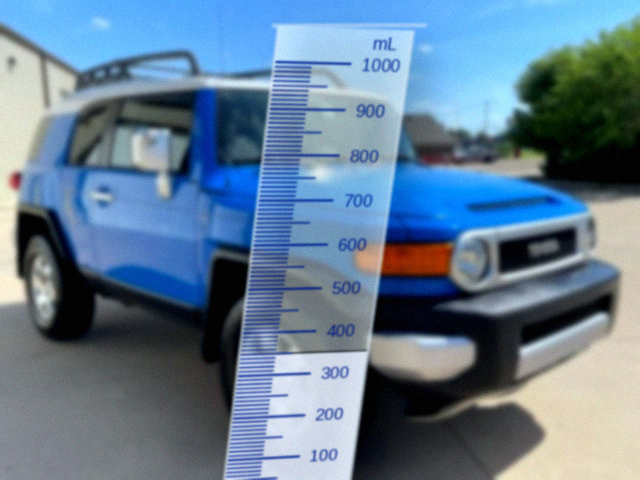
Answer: 350 mL
